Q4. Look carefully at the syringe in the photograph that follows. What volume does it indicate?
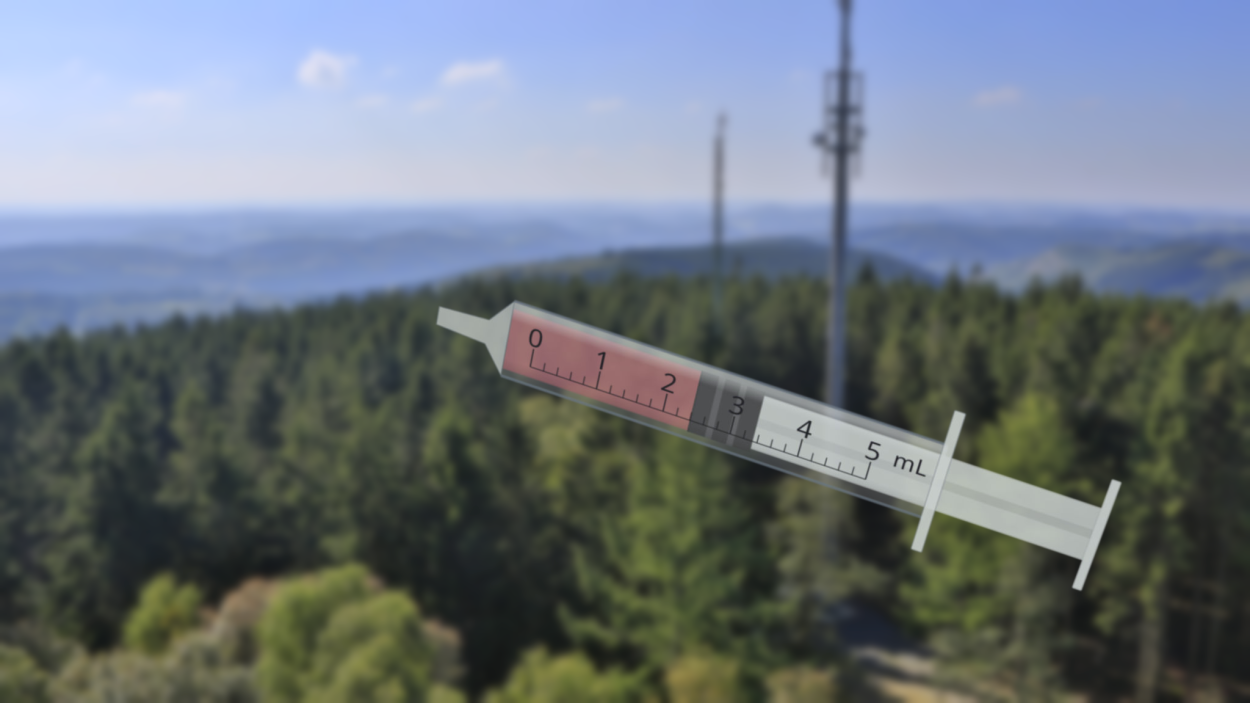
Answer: 2.4 mL
